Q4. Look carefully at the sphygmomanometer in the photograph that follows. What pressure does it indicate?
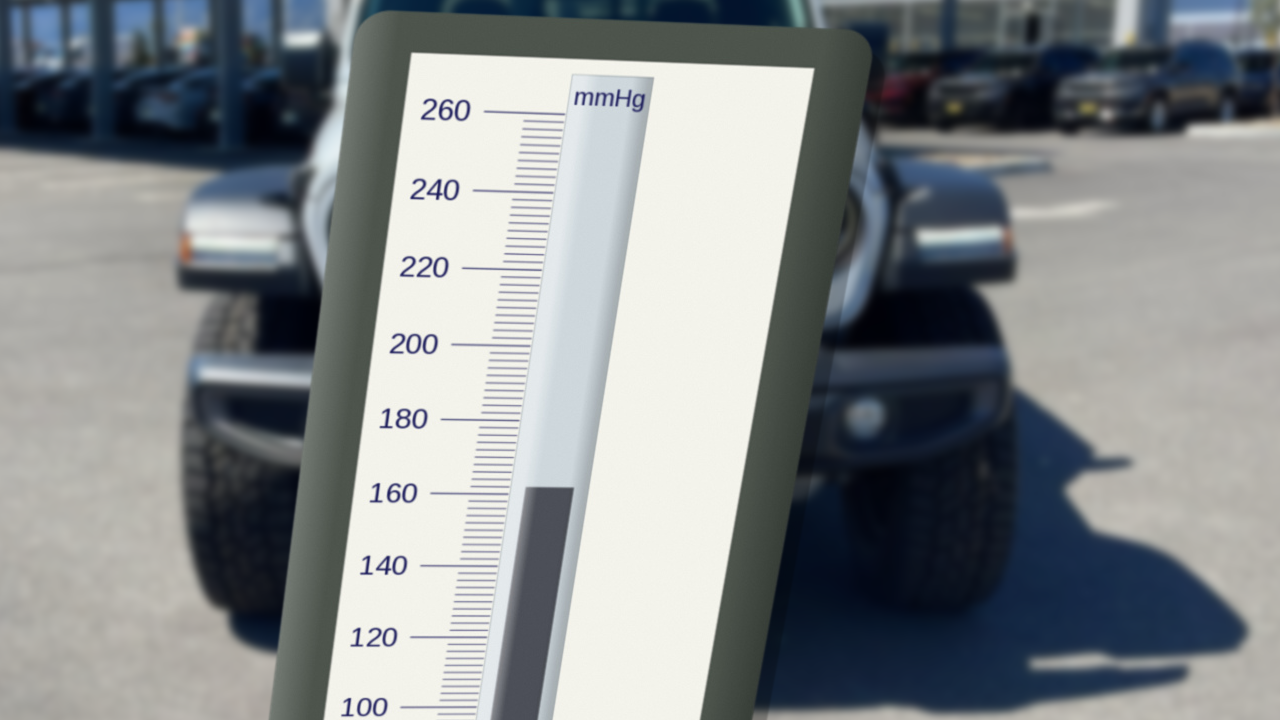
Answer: 162 mmHg
